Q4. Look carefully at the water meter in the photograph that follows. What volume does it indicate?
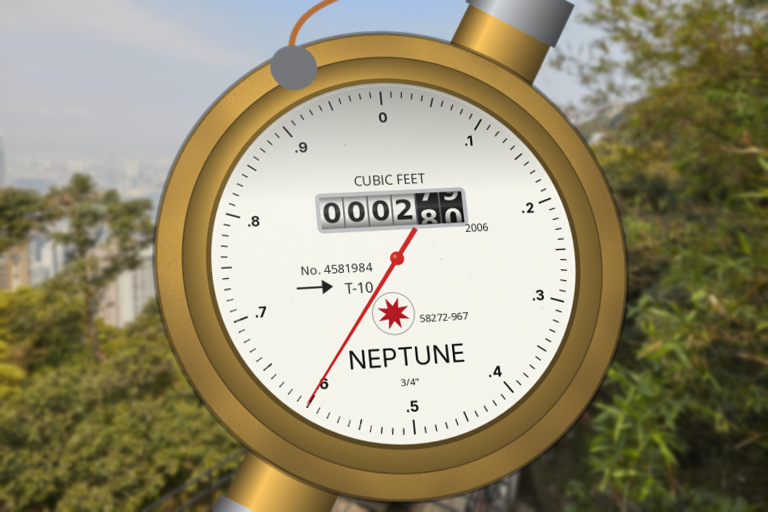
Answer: 279.60 ft³
